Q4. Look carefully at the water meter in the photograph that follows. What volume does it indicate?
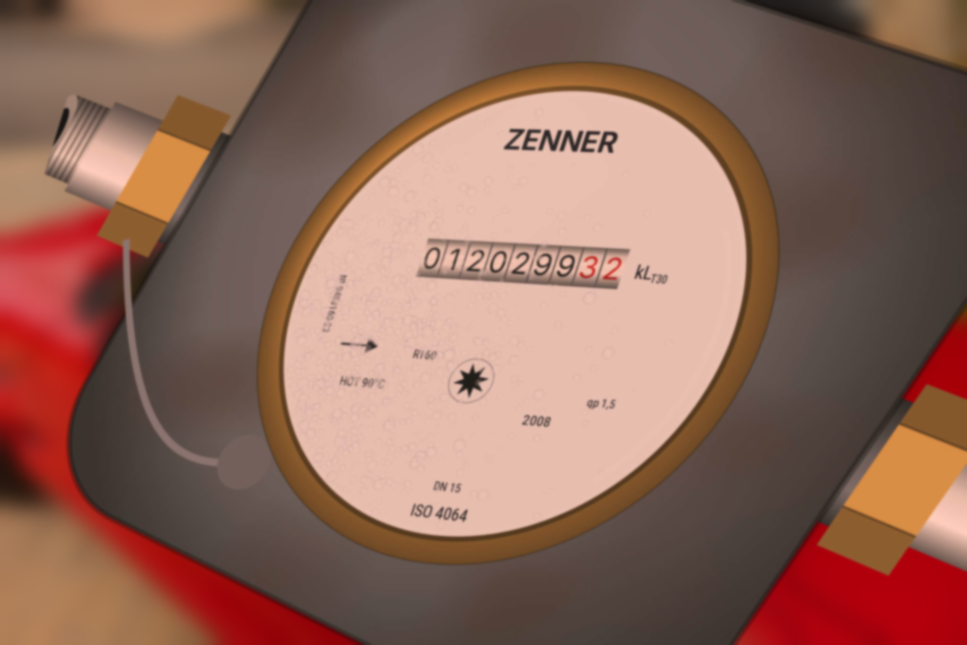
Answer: 120299.32 kL
